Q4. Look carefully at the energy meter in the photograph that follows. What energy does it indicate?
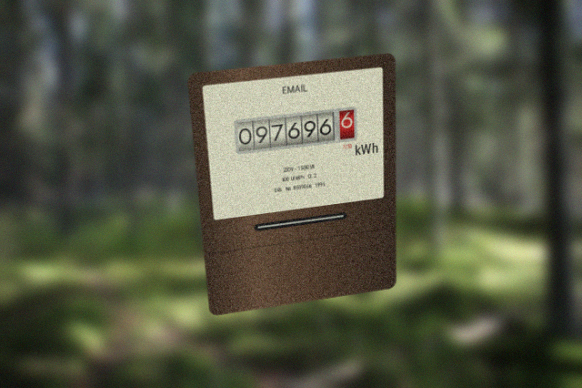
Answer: 97696.6 kWh
